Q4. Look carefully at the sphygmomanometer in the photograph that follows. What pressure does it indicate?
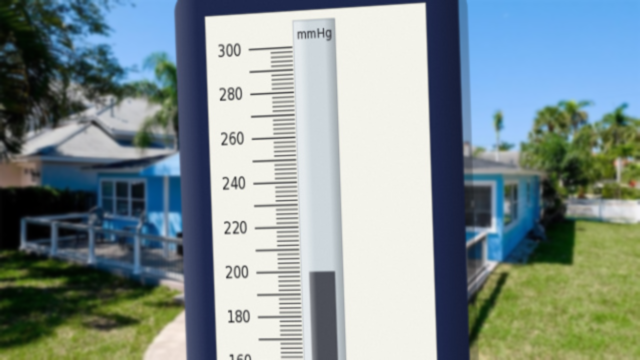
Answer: 200 mmHg
